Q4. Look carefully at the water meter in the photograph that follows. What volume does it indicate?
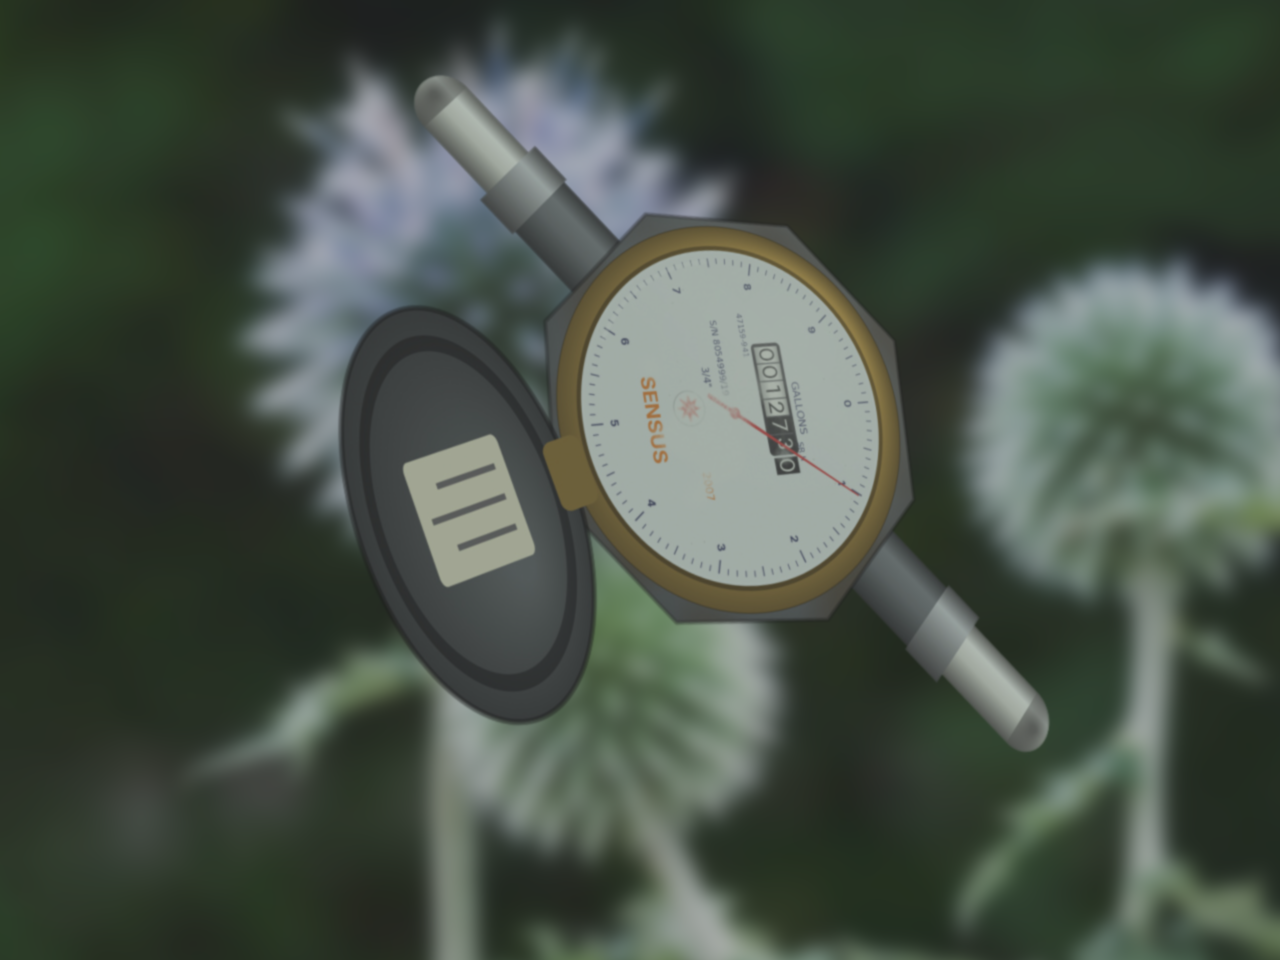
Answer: 12731.0 gal
